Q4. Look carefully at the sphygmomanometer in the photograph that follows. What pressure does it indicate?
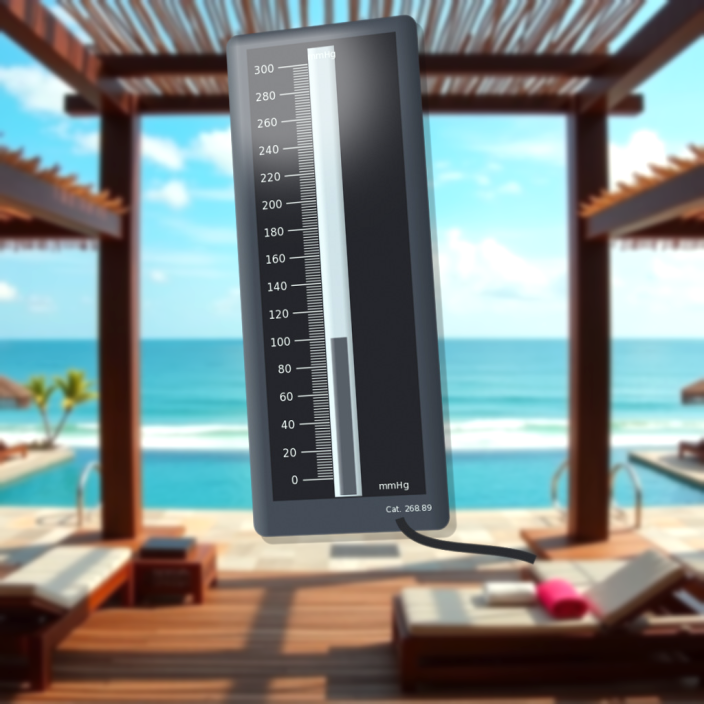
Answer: 100 mmHg
